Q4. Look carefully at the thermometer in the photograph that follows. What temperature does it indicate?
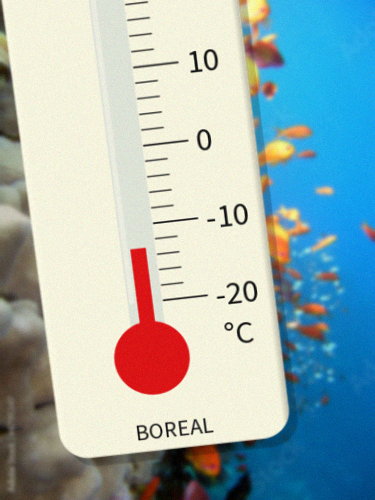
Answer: -13 °C
